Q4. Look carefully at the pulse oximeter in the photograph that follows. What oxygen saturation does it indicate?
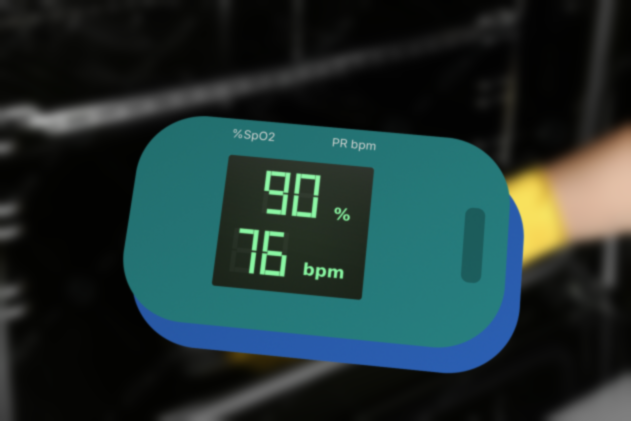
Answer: 90 %
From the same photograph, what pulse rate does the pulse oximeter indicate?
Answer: 76 bpm
